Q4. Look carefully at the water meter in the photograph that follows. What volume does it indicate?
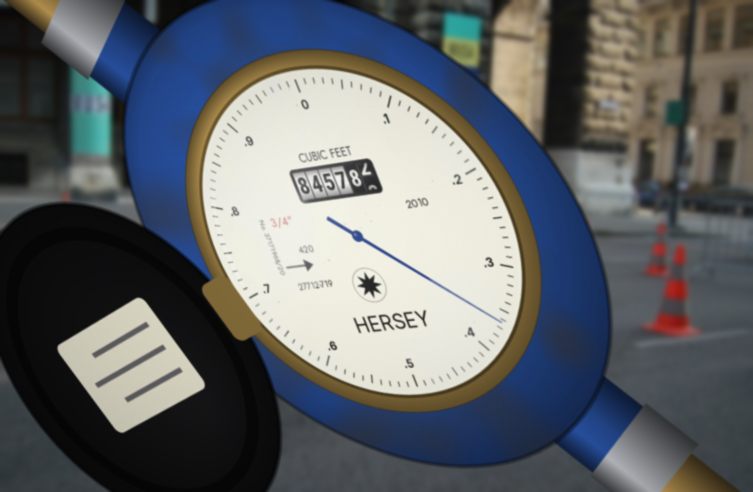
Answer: 845782.36 ft³
